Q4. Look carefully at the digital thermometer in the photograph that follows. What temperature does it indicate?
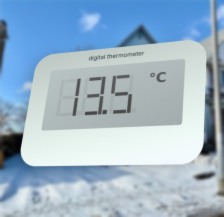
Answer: 13.5 °C
